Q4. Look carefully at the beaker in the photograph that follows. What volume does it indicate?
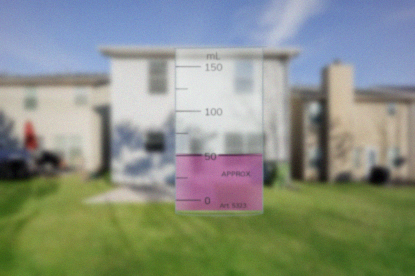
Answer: 50 mL
